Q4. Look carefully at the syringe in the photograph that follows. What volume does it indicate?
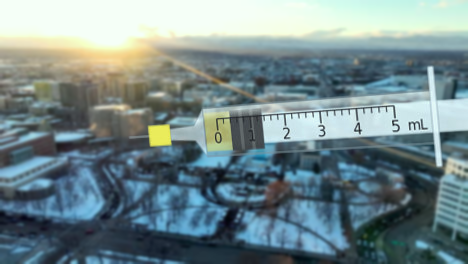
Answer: 0.4 mL
